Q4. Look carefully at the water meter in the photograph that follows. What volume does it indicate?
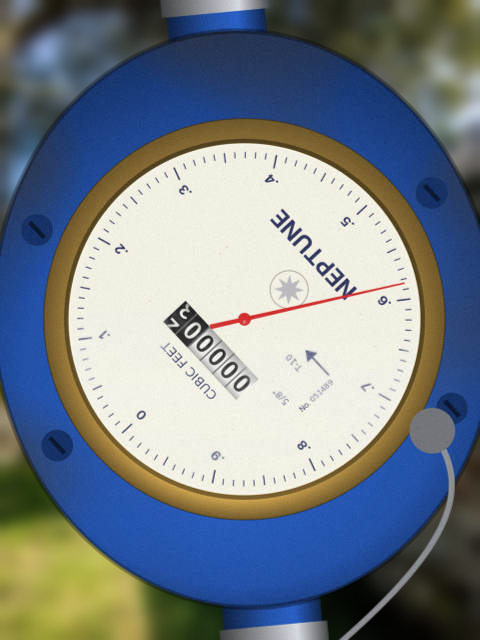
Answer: 2.58 ft³
